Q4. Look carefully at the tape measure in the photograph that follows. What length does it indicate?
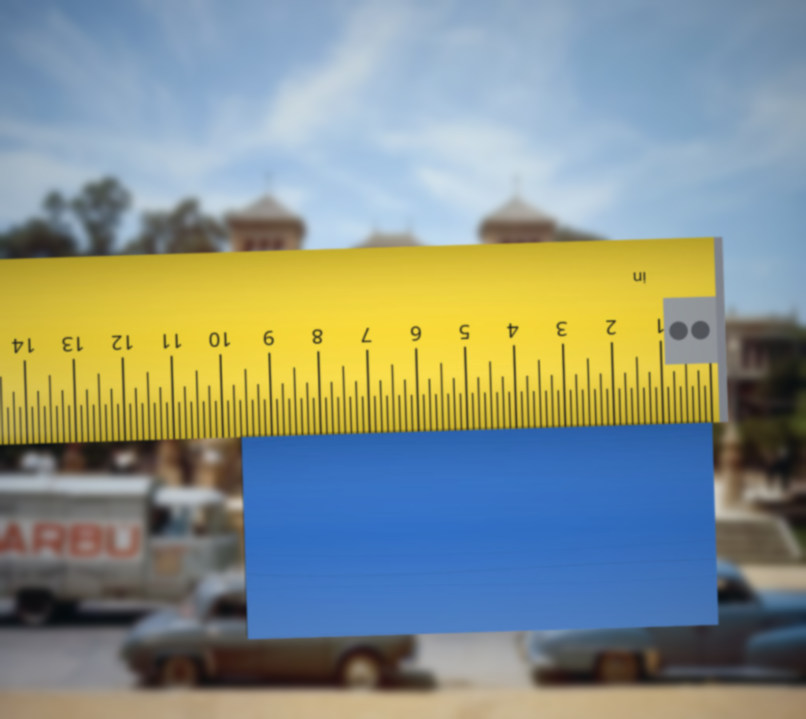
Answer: 9.625 in
